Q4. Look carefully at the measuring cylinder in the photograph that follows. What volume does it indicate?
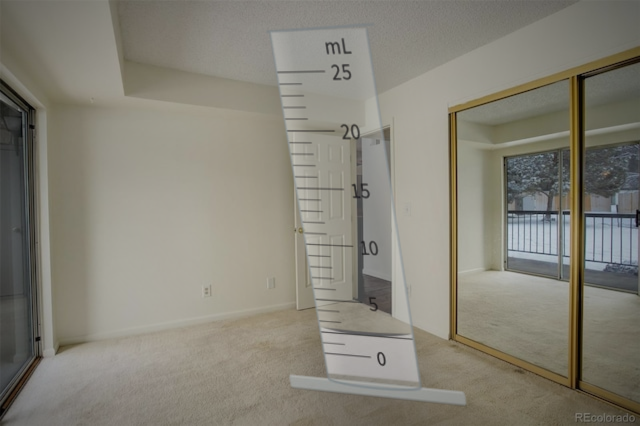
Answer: 2 mL
